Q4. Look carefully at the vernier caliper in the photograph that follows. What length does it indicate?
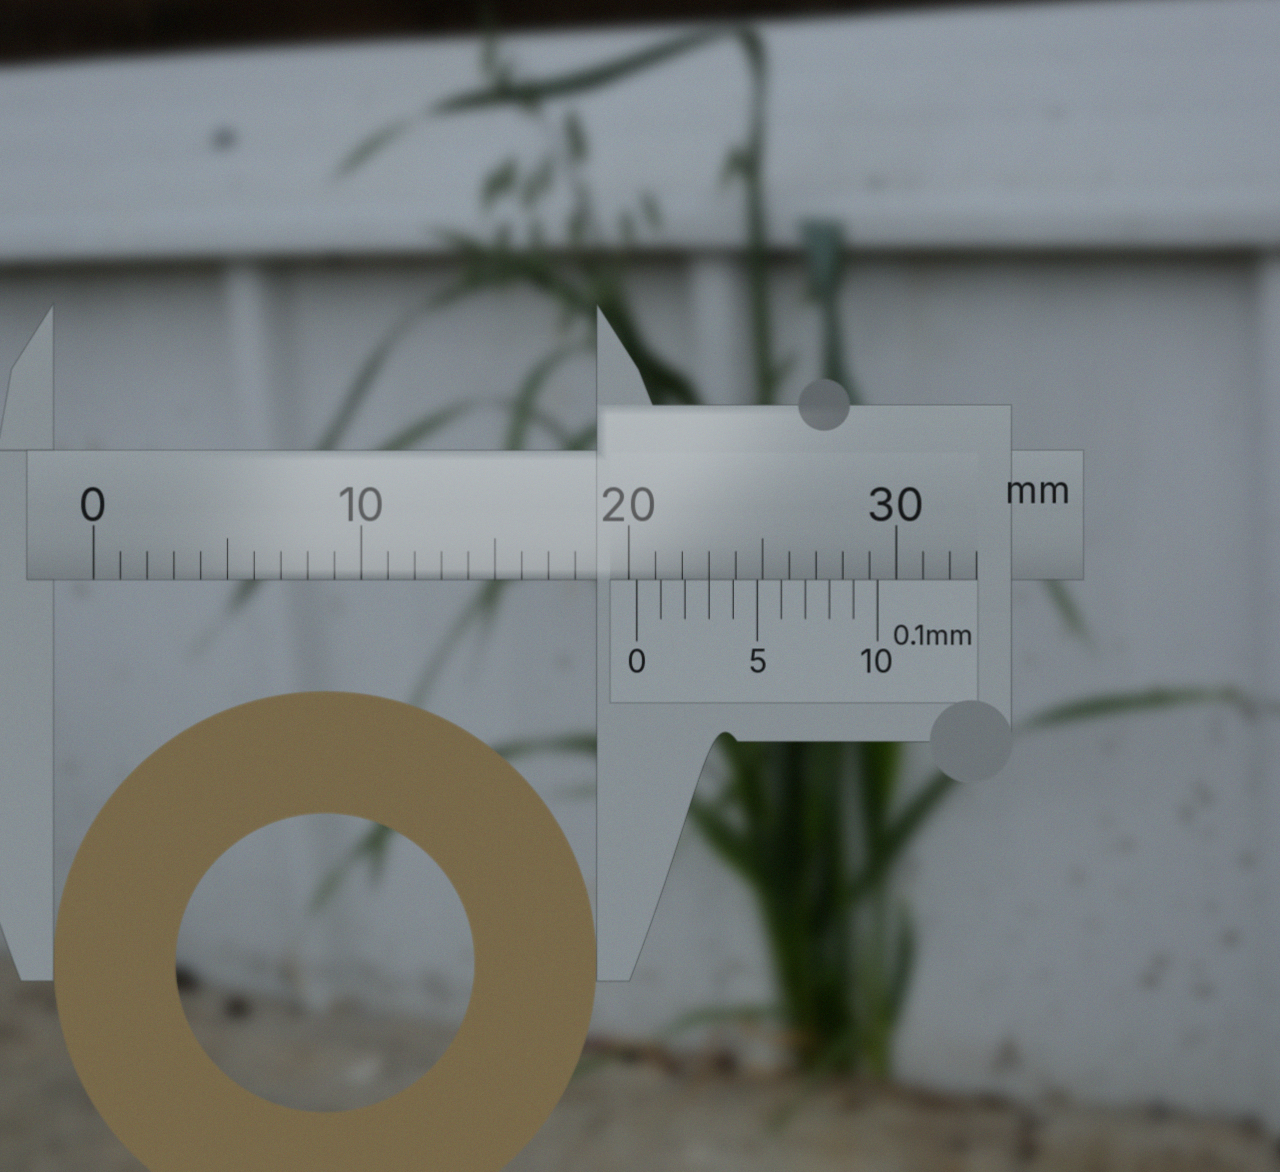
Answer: 20.3 mm
